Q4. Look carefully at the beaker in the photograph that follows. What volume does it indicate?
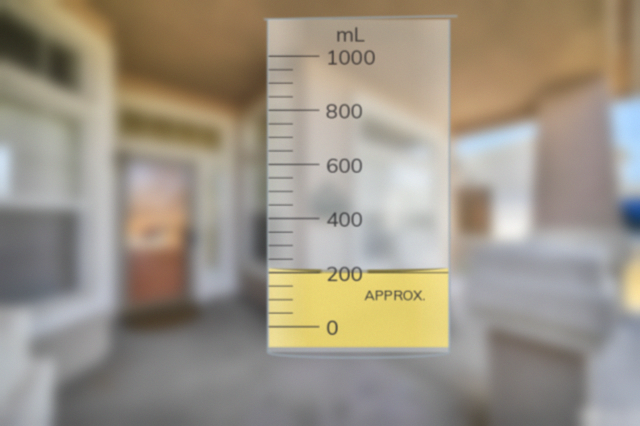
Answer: 200 mL
